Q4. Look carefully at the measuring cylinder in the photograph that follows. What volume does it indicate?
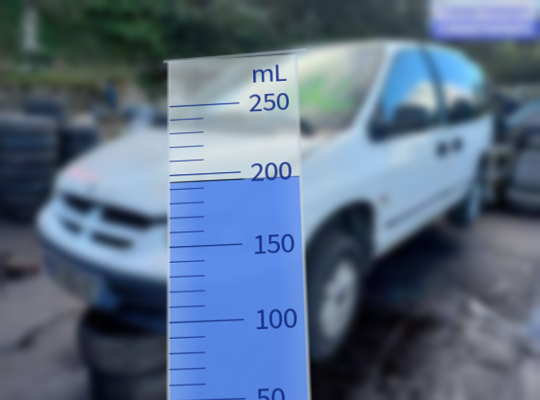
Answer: 195 mL
